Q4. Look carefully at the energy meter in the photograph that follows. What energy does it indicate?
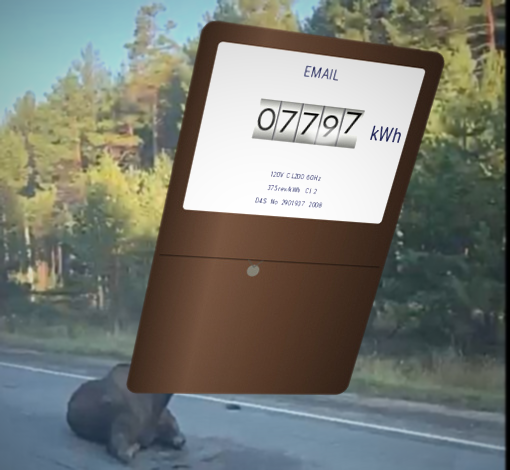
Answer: 7797 kWh
